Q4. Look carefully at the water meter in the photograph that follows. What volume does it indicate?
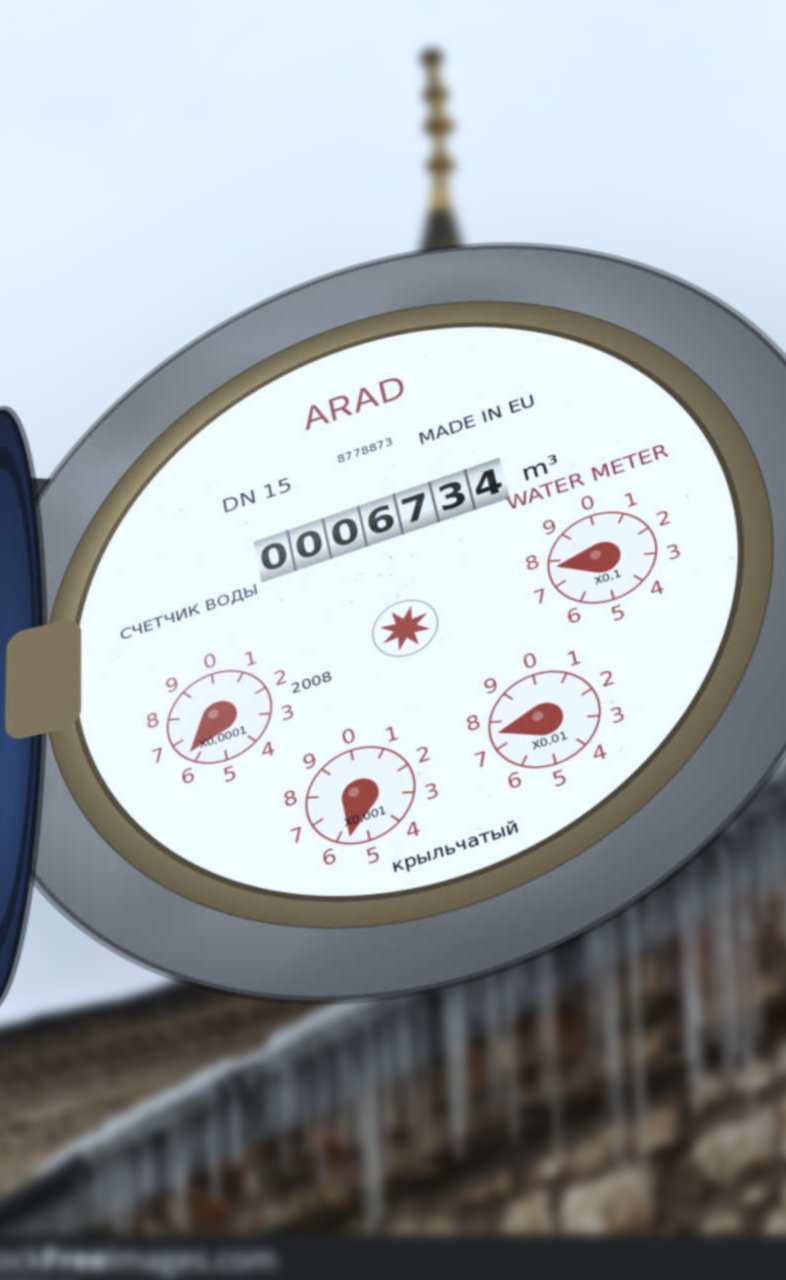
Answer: 6734.7756 m³
